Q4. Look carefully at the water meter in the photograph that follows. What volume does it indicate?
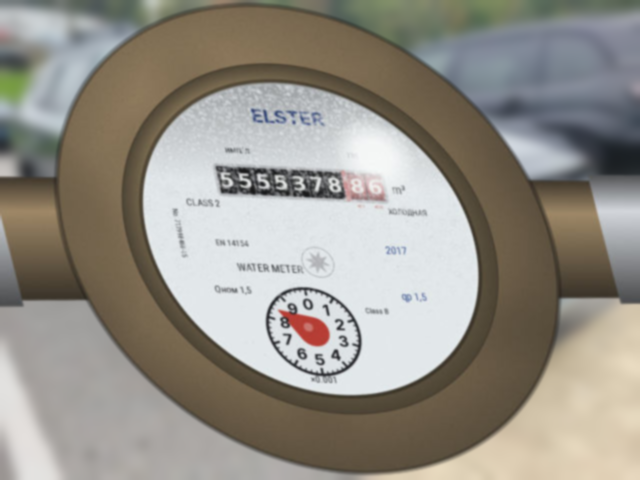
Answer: 5555378.868 m³
